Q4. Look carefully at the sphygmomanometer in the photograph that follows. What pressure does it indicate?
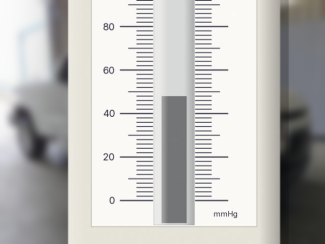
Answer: 48 mmHg
